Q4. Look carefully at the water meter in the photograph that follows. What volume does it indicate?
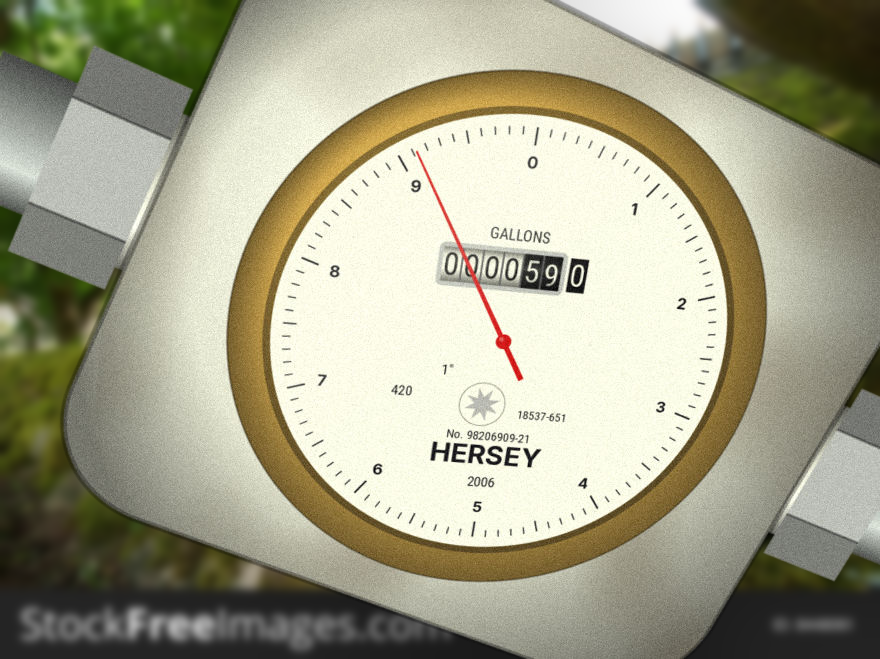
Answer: 589.1 gal
